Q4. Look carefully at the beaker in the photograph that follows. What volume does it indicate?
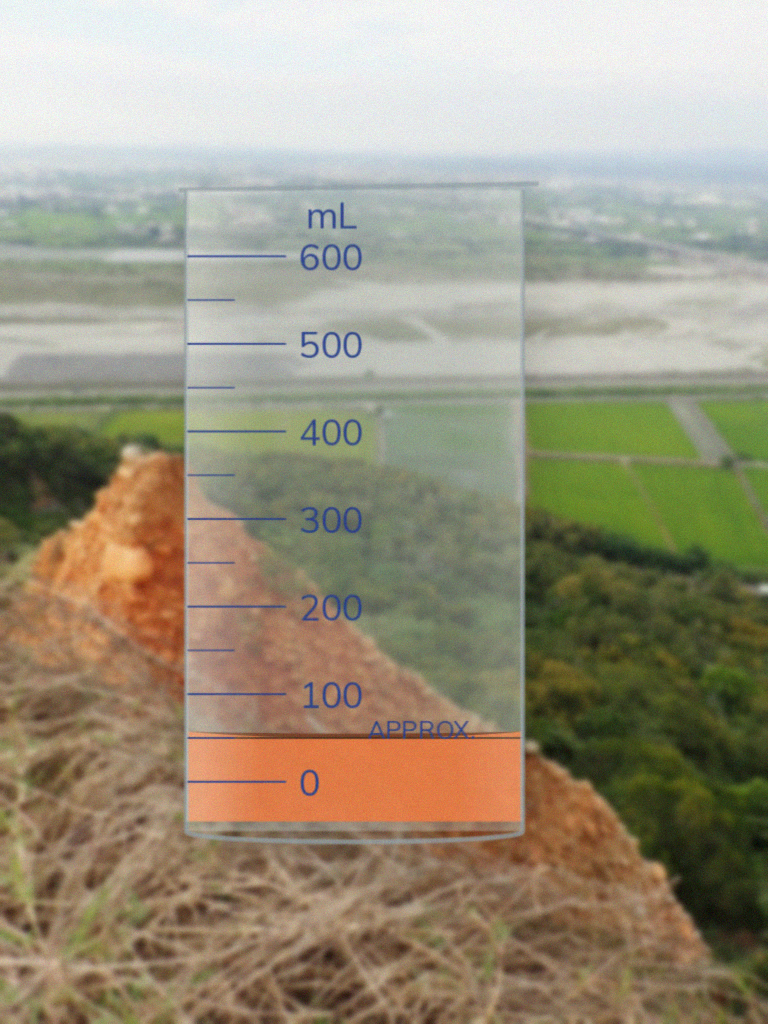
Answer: 50 mL
